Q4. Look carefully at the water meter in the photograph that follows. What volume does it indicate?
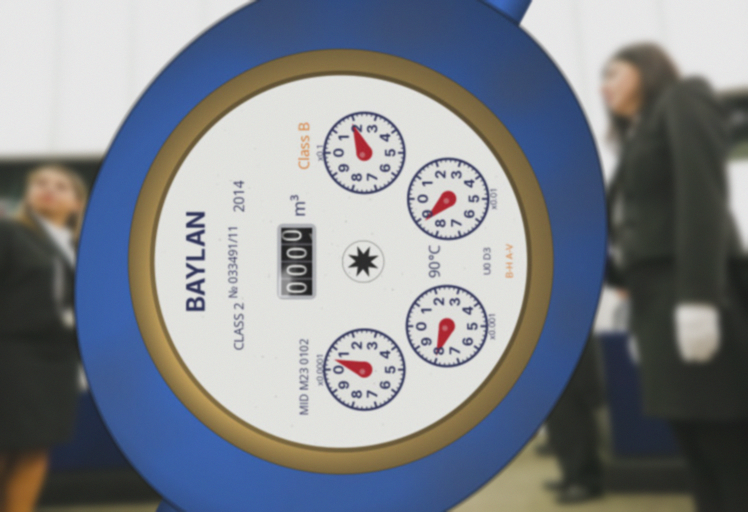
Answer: 0.1880 m³
